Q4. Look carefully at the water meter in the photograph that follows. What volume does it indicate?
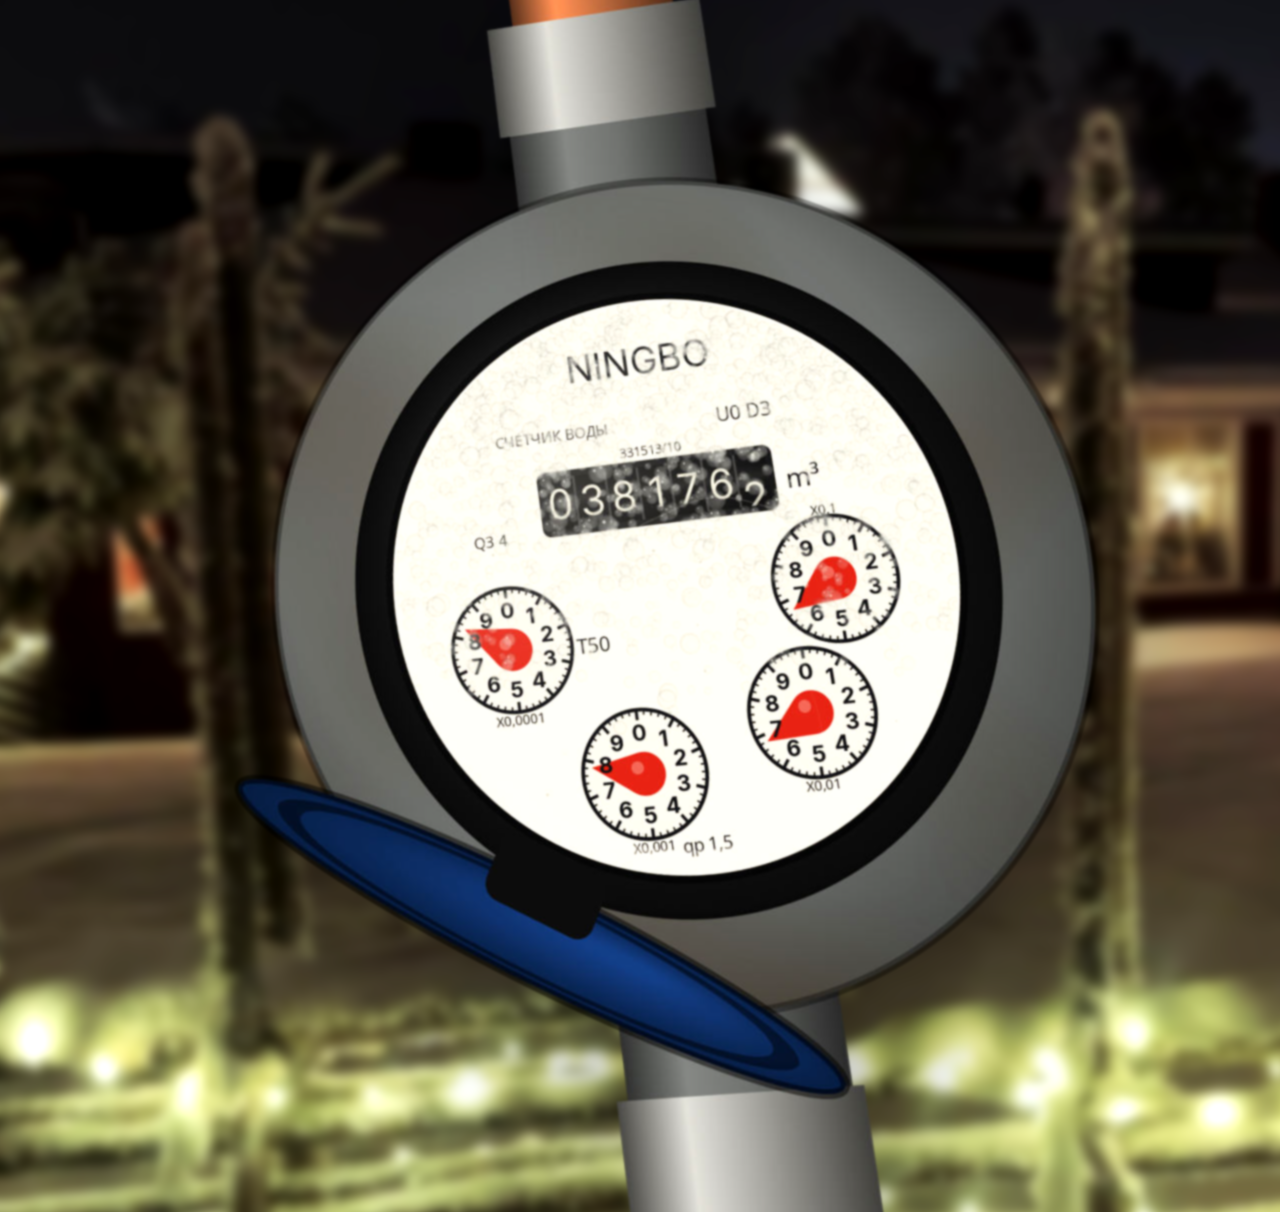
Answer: 381761.6678 m³
